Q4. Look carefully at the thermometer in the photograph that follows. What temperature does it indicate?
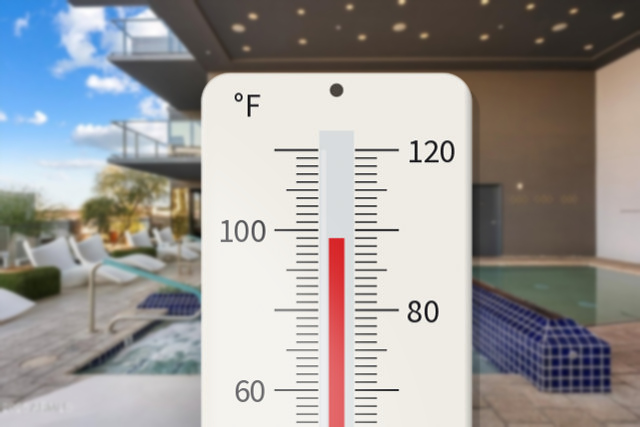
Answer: 98 °F
